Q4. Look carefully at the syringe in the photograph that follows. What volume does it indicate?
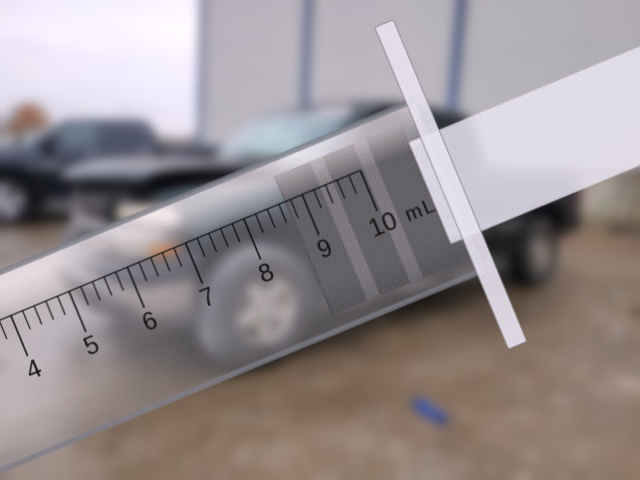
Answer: 8.7 mL
